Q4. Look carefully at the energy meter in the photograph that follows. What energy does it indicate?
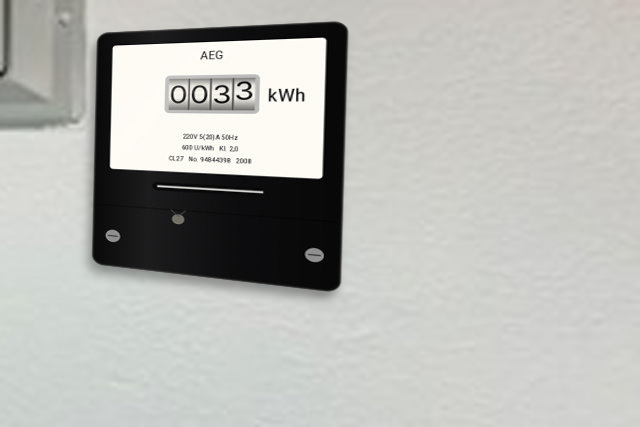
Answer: 33 kWh
